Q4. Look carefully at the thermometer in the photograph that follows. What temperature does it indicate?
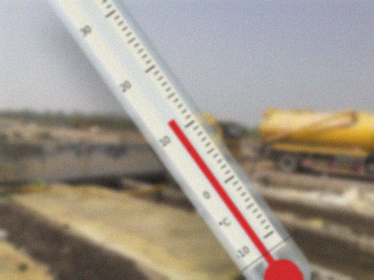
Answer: 12 °C
